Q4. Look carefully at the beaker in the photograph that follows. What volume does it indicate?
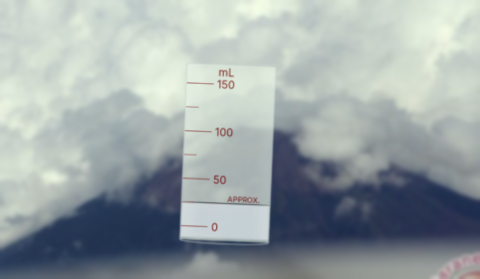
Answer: 25 mL
